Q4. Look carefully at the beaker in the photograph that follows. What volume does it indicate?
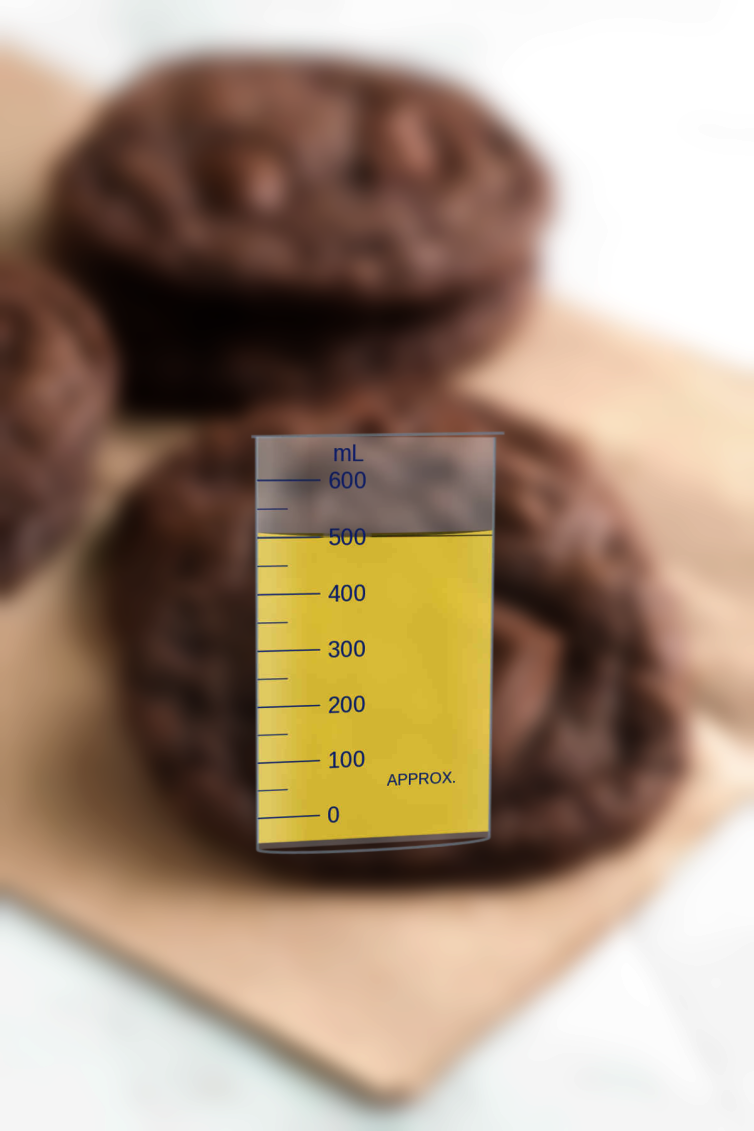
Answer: 500 mL
